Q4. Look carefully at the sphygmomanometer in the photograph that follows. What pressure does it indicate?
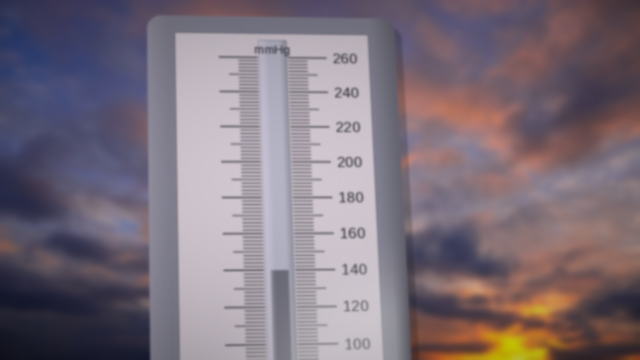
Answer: 140 mmHg
